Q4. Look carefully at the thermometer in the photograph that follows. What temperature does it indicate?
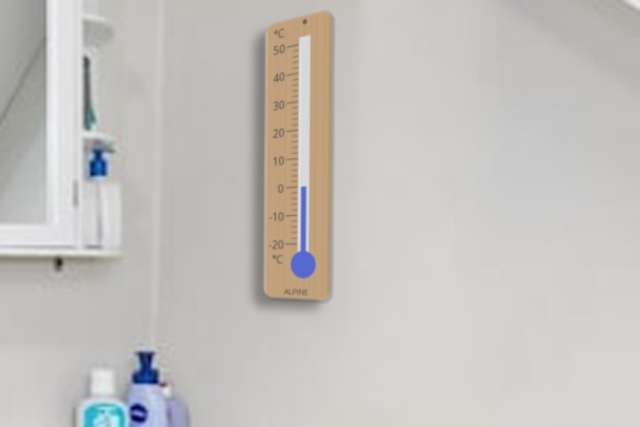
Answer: 0 °C
